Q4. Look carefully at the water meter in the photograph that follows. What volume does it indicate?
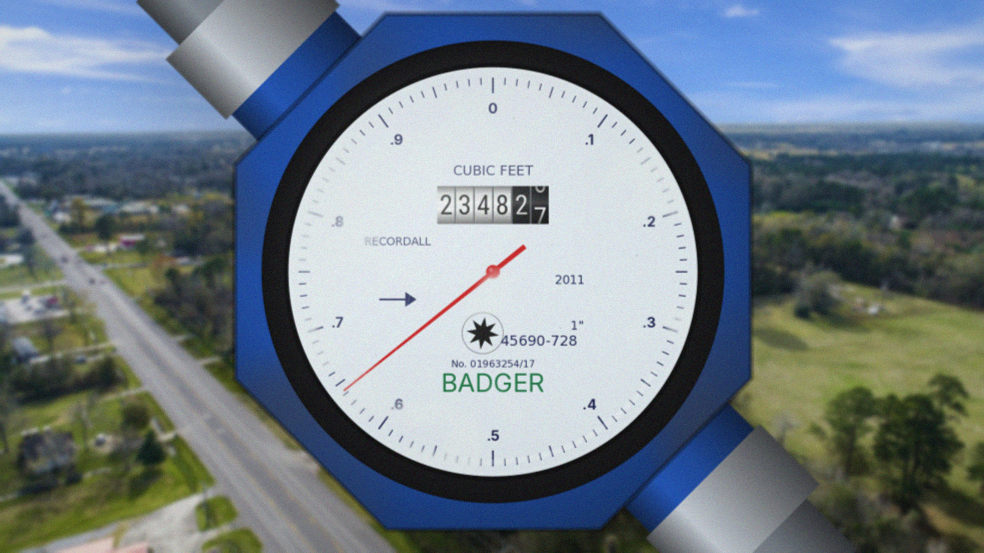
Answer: 234826.64 ft³
